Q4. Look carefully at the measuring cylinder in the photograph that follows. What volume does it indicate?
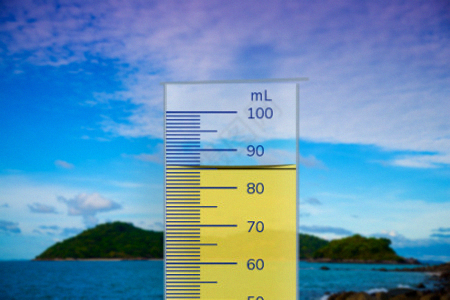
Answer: 85 mL
